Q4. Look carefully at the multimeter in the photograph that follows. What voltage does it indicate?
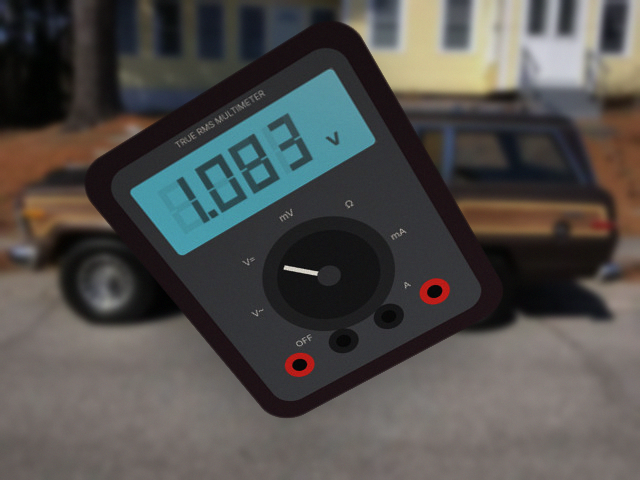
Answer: 1.083 V
